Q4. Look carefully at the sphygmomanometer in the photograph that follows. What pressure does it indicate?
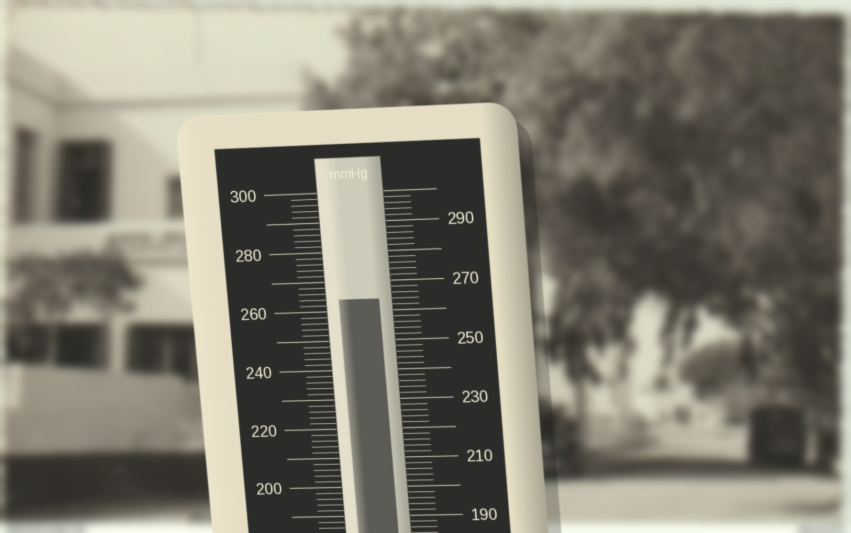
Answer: 264 mmHg
